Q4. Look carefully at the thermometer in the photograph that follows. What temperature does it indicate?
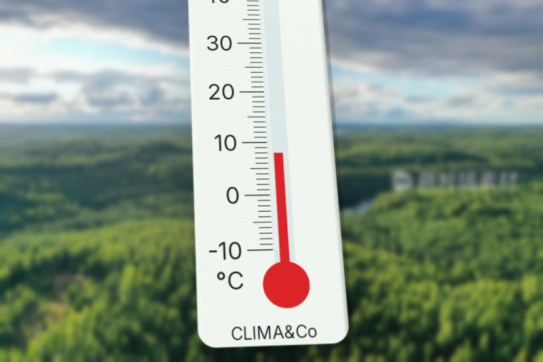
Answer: 8 °C
